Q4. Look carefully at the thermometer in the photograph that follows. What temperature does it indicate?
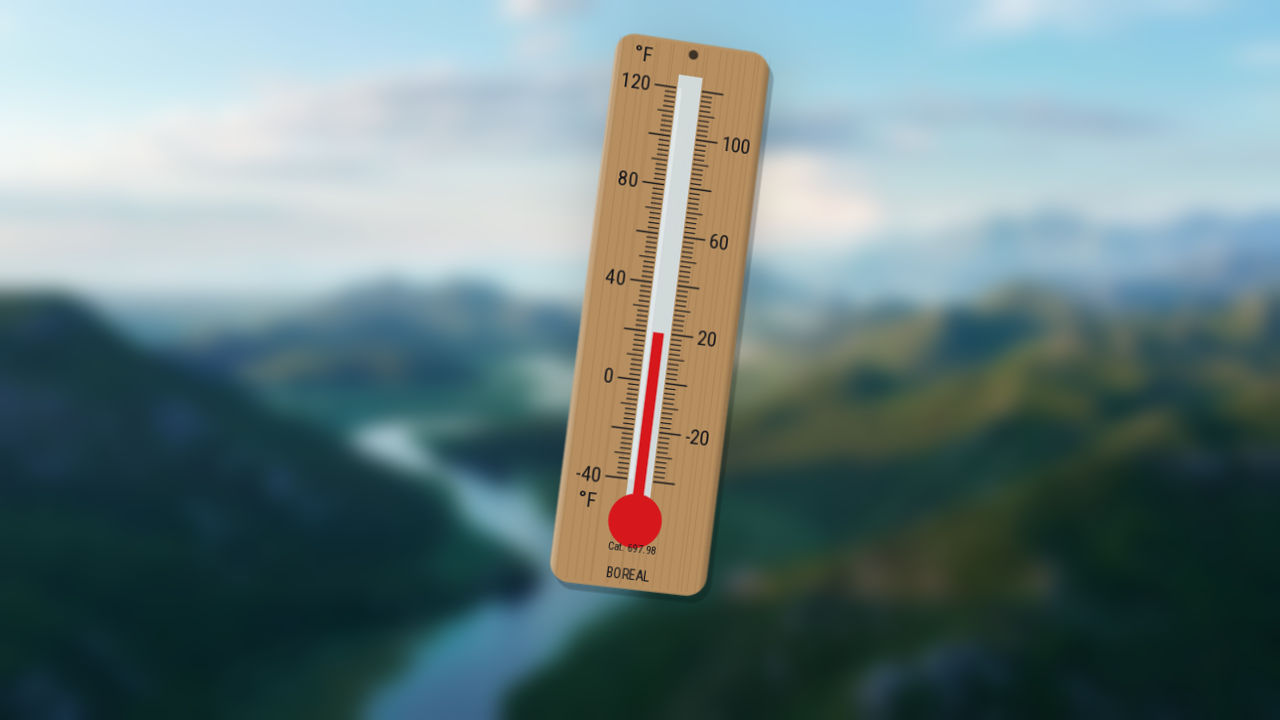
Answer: 20 °F
